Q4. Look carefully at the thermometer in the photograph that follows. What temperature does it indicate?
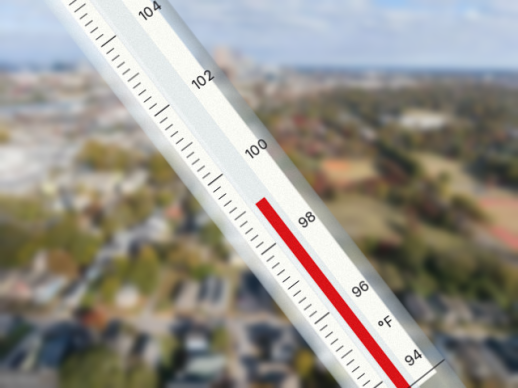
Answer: 99 °F
